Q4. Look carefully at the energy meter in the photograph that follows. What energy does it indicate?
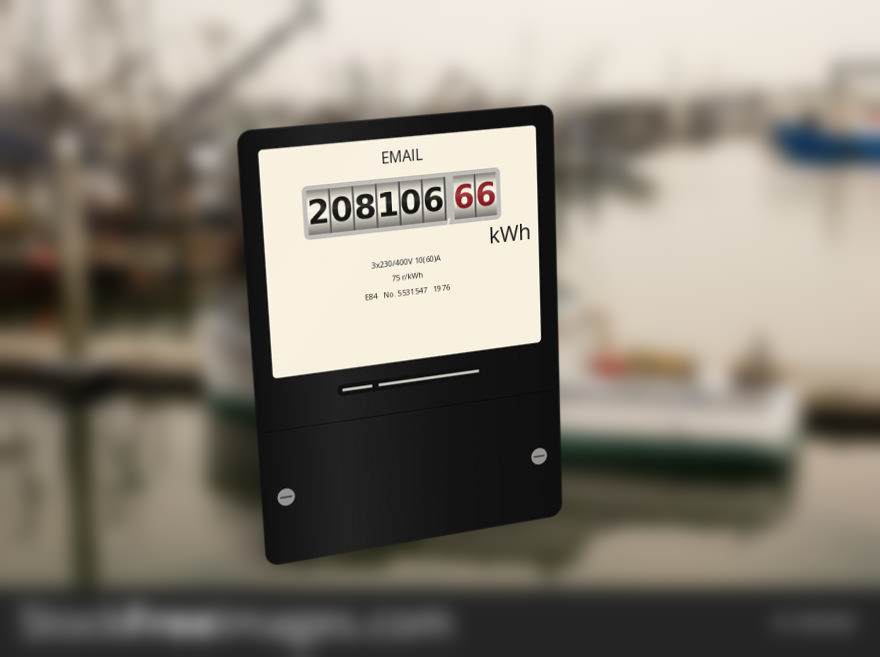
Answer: 208106.66 kWh
